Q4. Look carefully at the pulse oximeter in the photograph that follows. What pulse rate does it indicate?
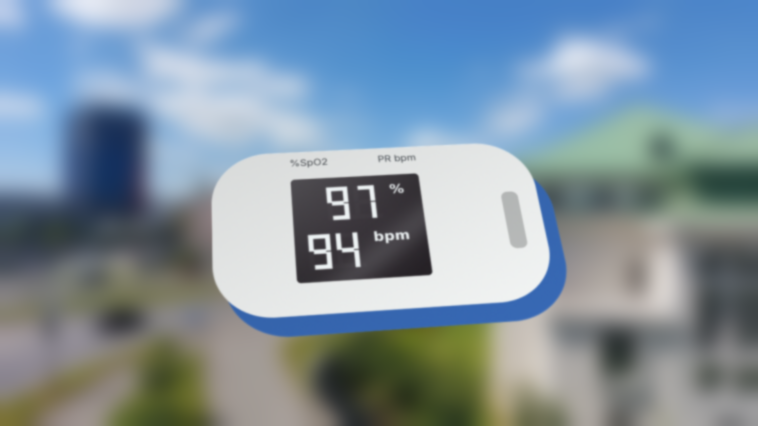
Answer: 94 bpm
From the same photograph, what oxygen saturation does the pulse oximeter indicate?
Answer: 97 %
